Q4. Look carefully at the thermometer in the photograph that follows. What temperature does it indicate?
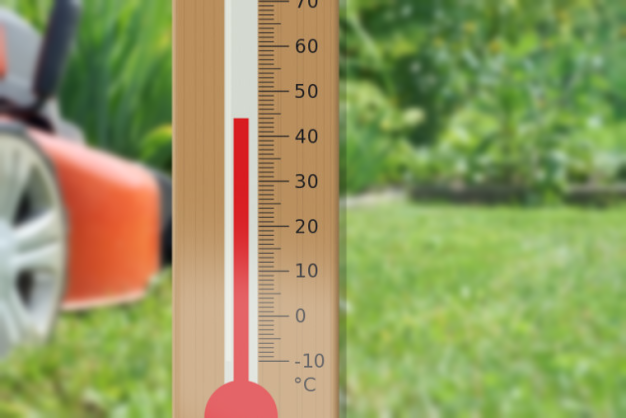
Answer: 44 °C
